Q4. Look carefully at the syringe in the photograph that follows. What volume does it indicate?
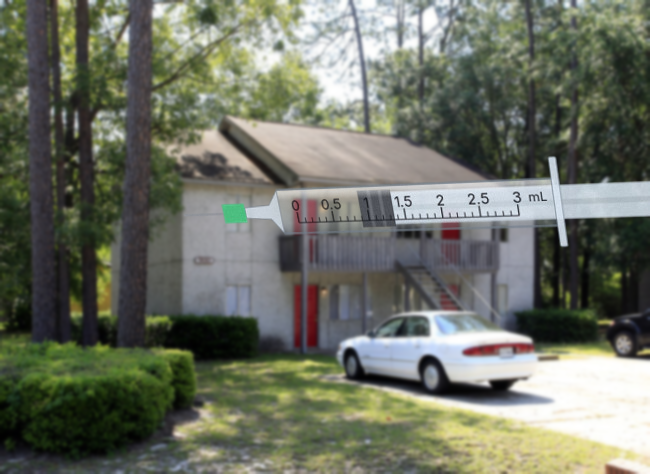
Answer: 0.9 mL
